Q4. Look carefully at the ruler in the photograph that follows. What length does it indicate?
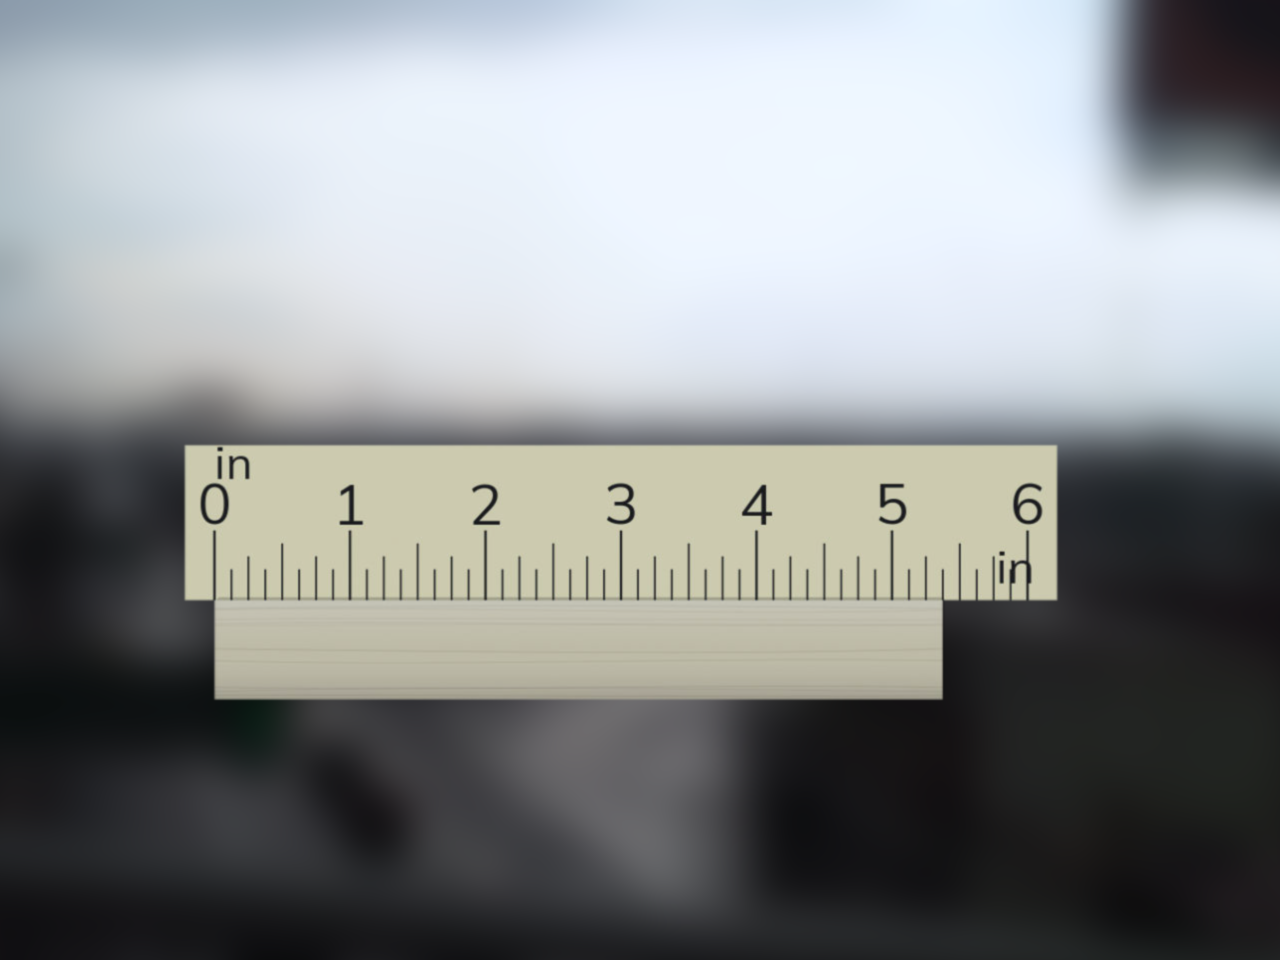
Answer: 5.375 in
